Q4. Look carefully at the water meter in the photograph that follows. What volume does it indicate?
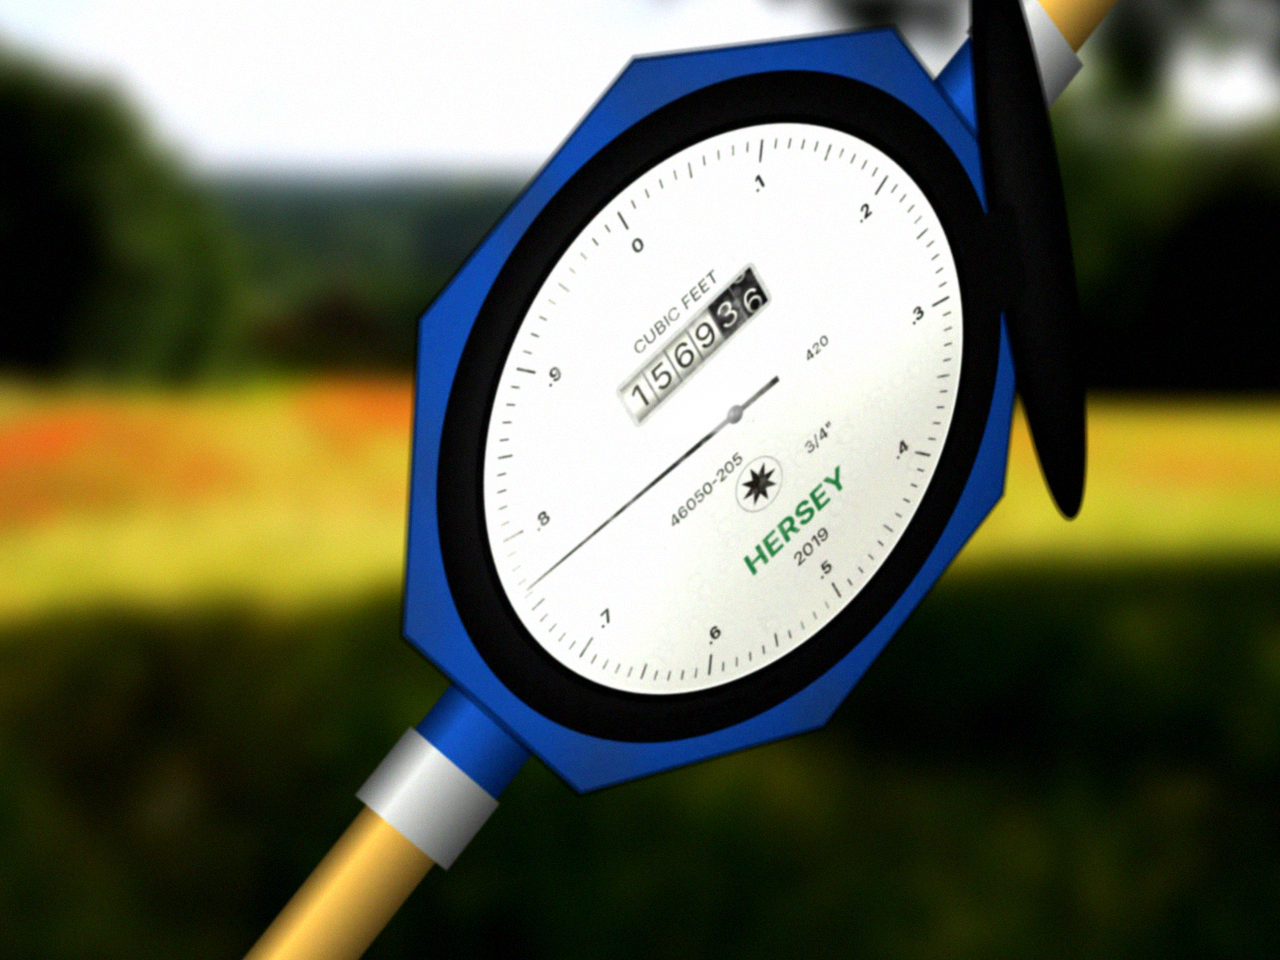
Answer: 156935.76 ft³
